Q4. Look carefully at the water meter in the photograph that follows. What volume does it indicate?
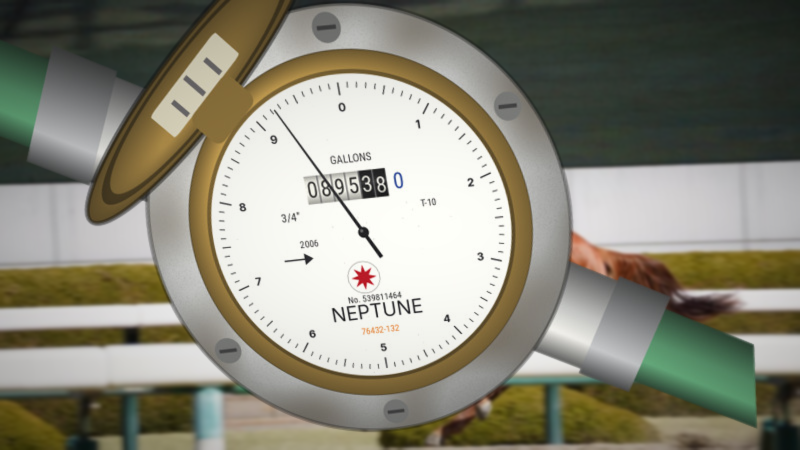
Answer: 895379.2 gal
